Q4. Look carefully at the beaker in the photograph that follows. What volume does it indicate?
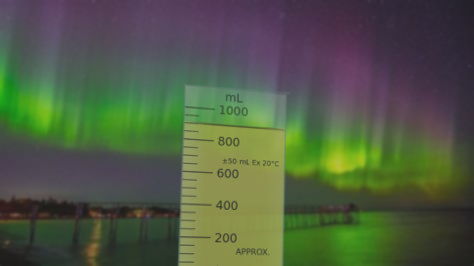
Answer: 900 mL
